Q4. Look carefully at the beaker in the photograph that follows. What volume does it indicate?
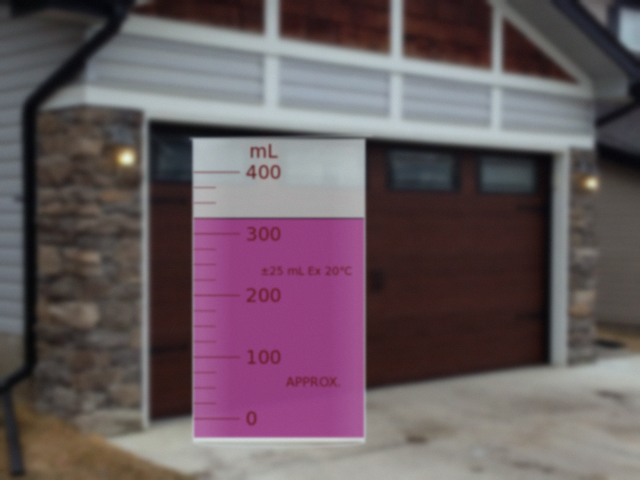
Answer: 325 mL
